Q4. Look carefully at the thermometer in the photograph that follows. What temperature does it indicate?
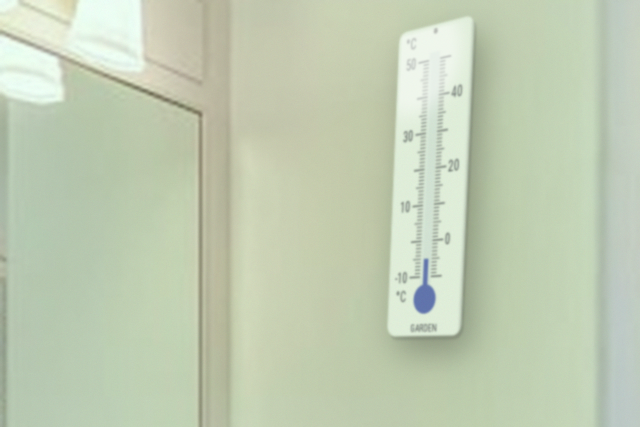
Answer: -5 °C
